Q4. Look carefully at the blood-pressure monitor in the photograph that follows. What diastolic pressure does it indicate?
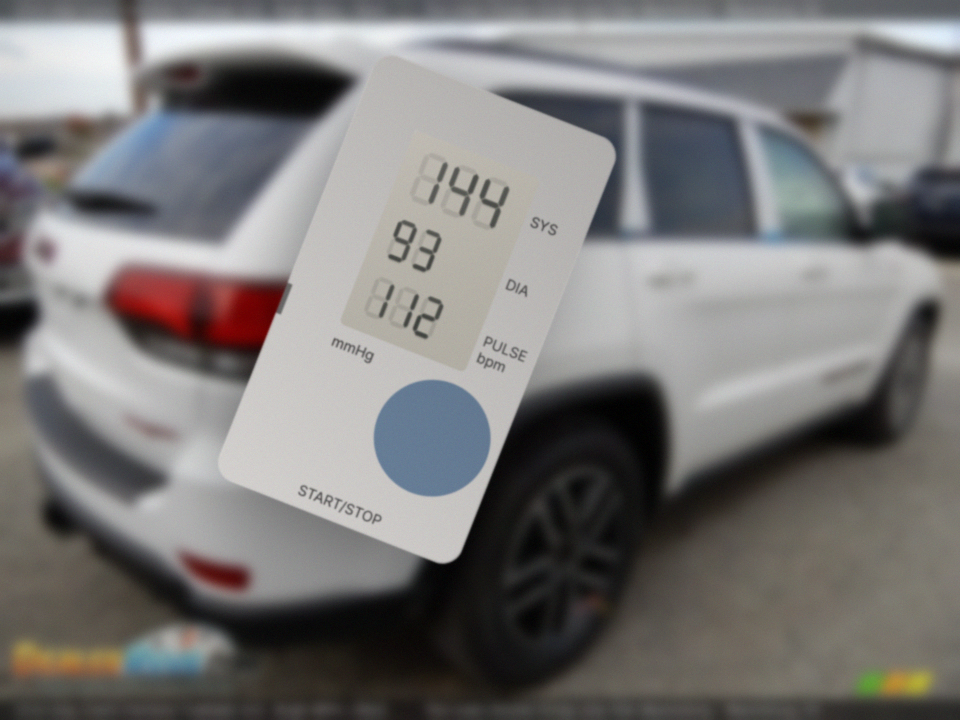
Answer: 93 mmHg
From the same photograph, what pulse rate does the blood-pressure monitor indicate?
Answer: 112 bpm
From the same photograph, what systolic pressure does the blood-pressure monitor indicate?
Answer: 144 mmHg
